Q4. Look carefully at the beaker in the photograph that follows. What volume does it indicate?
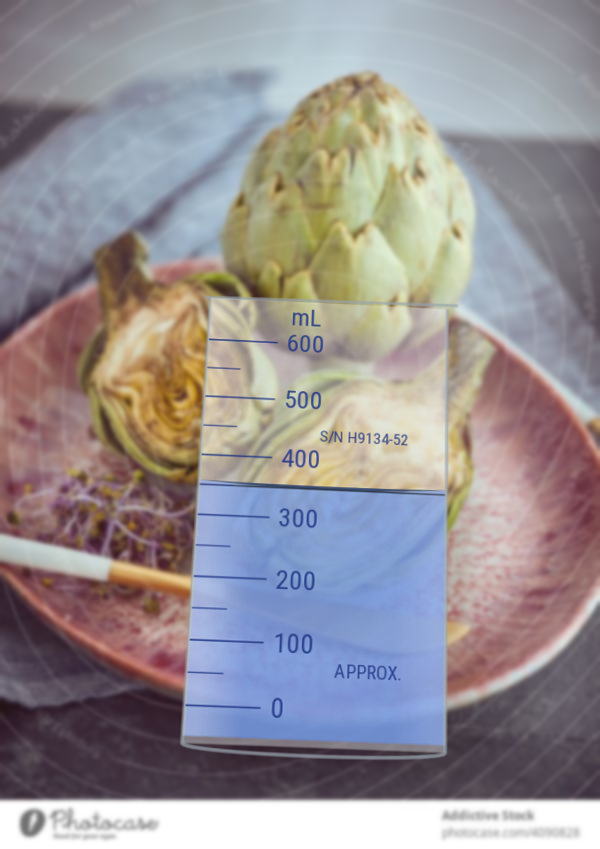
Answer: 350 mL
